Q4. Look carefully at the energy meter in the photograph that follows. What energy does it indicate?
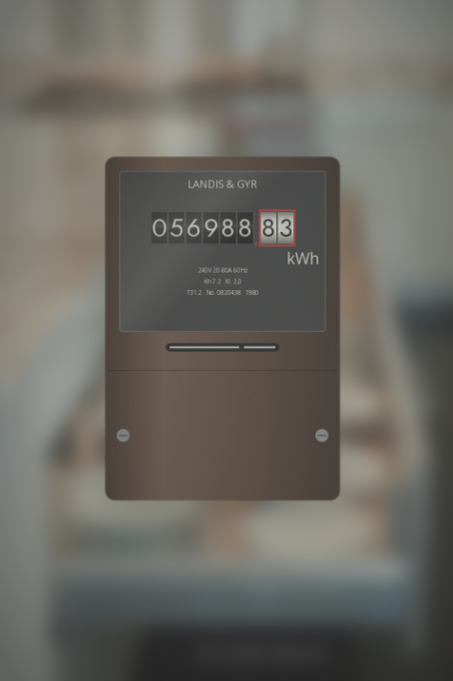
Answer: 56988.83 kWh
